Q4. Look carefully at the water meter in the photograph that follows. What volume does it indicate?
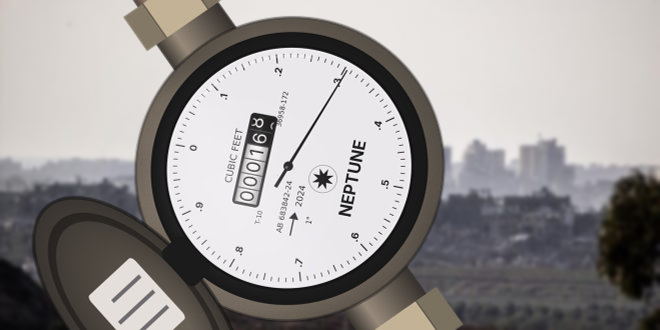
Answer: 168.30 ft³
